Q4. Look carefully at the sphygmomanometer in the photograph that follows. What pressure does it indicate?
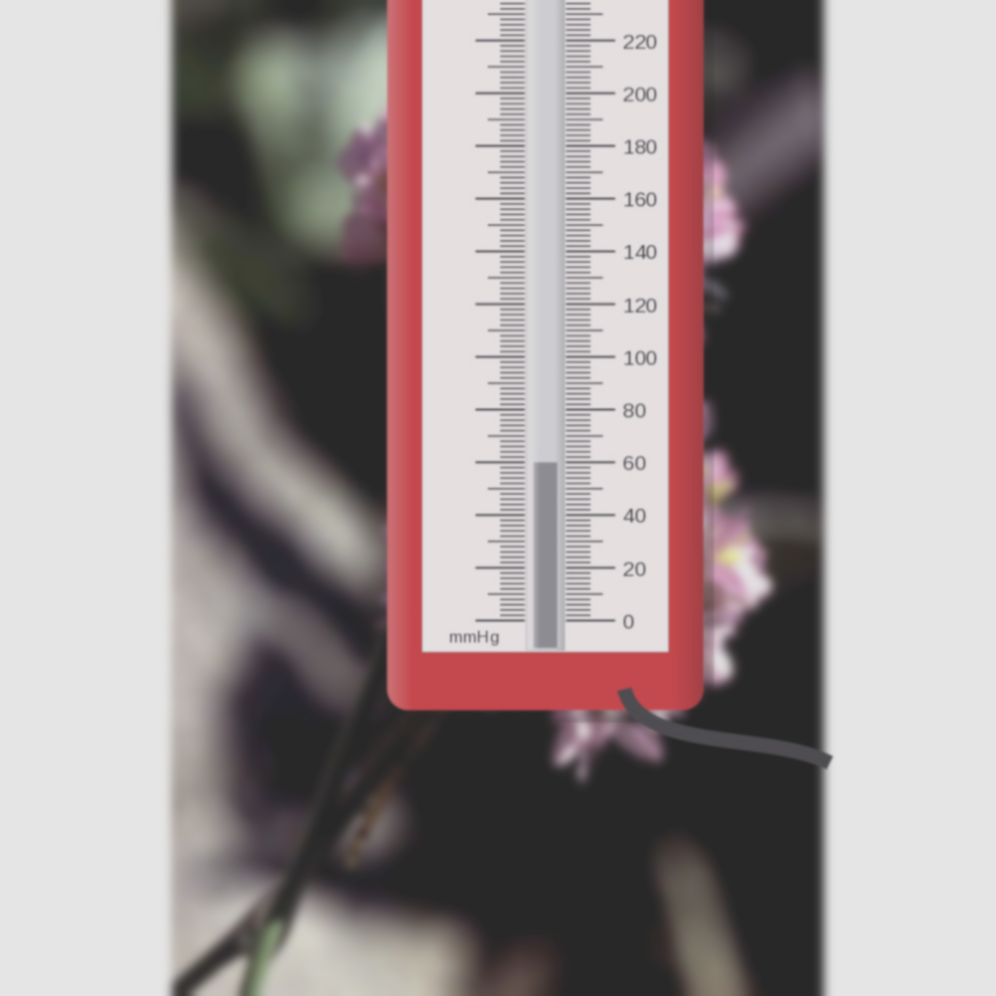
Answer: 60 mmHg
